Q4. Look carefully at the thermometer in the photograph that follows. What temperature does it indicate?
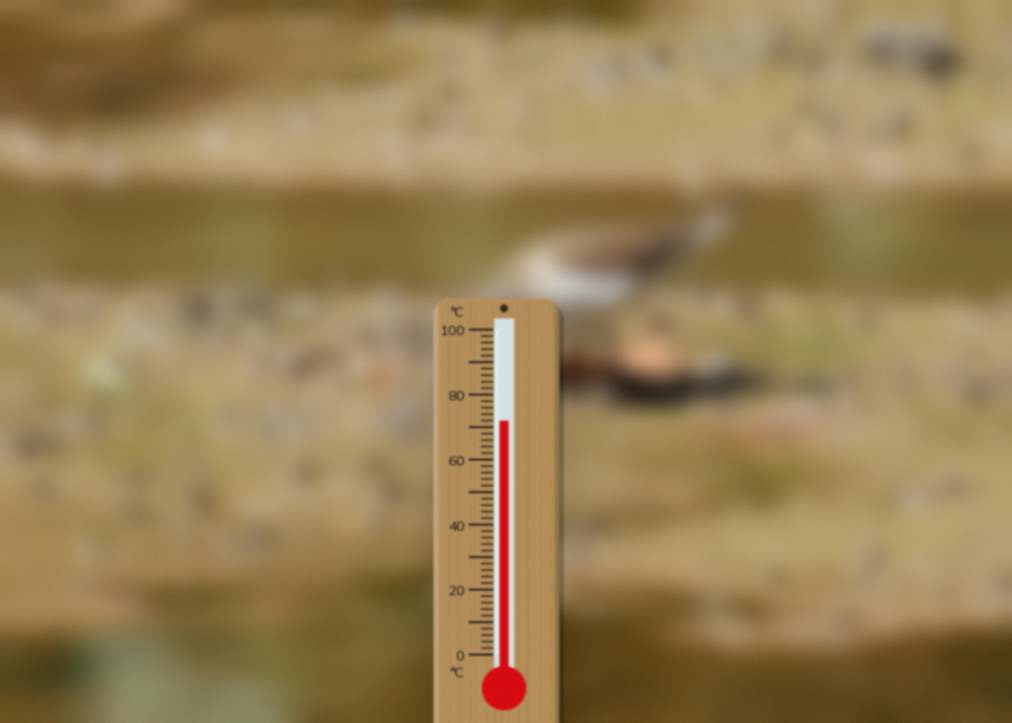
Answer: 72 °C
